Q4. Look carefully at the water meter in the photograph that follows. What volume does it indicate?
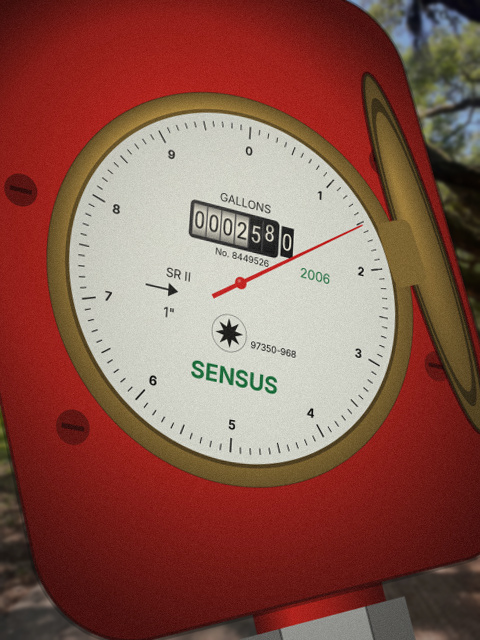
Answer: 2581.5 gal
